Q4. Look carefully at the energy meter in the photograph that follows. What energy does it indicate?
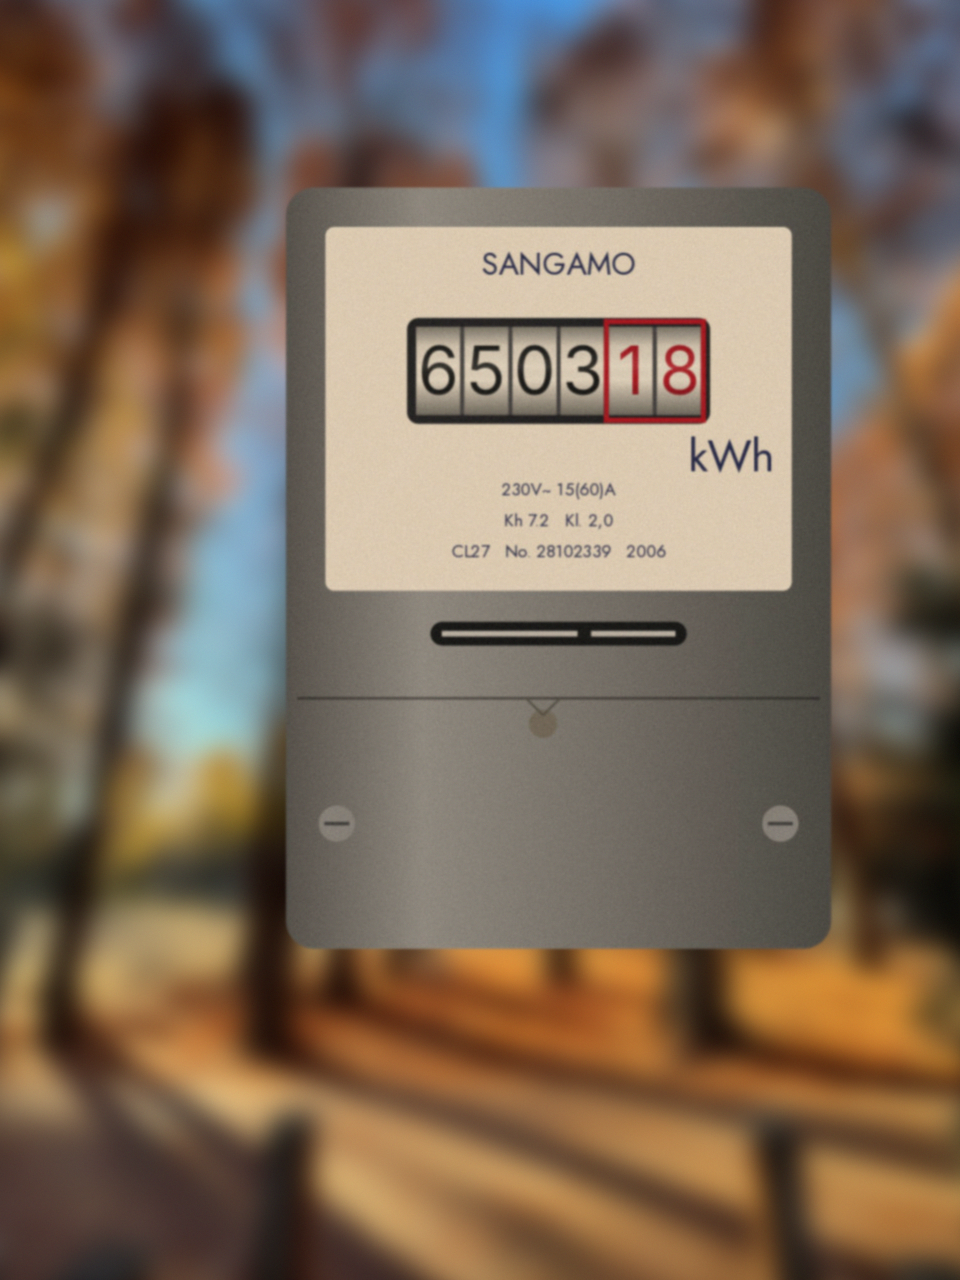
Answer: 6503.18 kWh
